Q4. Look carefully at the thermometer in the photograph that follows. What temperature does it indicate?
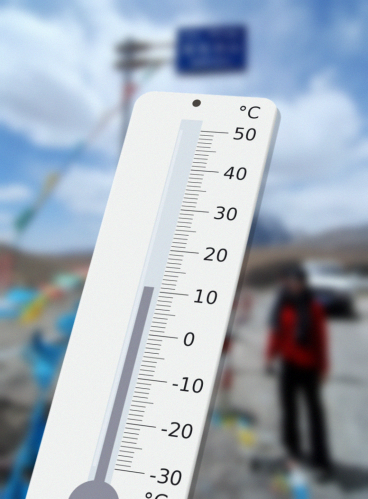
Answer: 11 °C
